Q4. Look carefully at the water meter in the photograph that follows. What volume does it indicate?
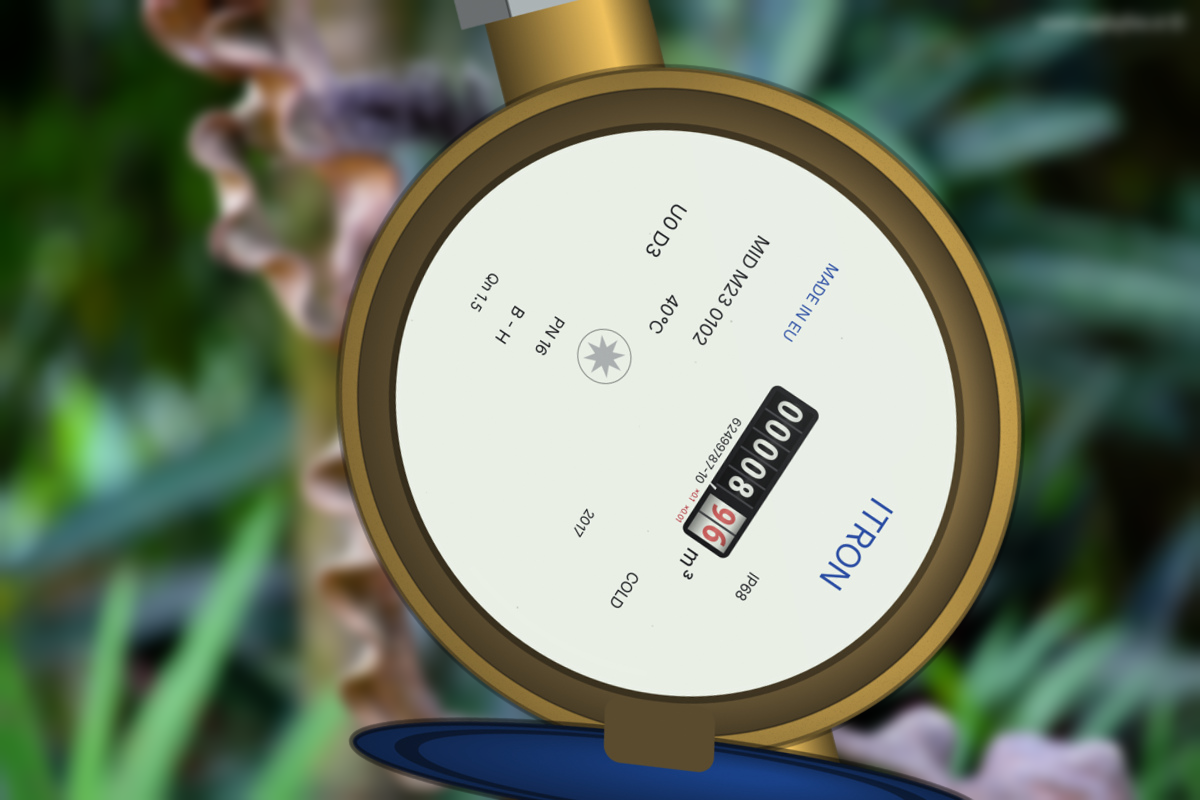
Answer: 8.96 m³
